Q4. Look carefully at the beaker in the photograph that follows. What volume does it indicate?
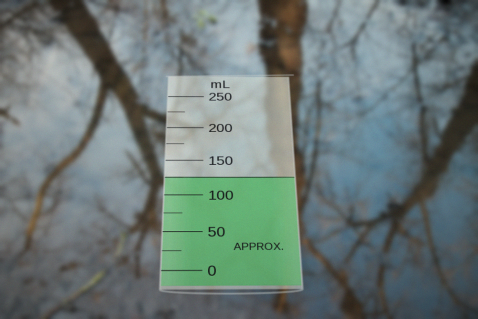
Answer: 125 mL
